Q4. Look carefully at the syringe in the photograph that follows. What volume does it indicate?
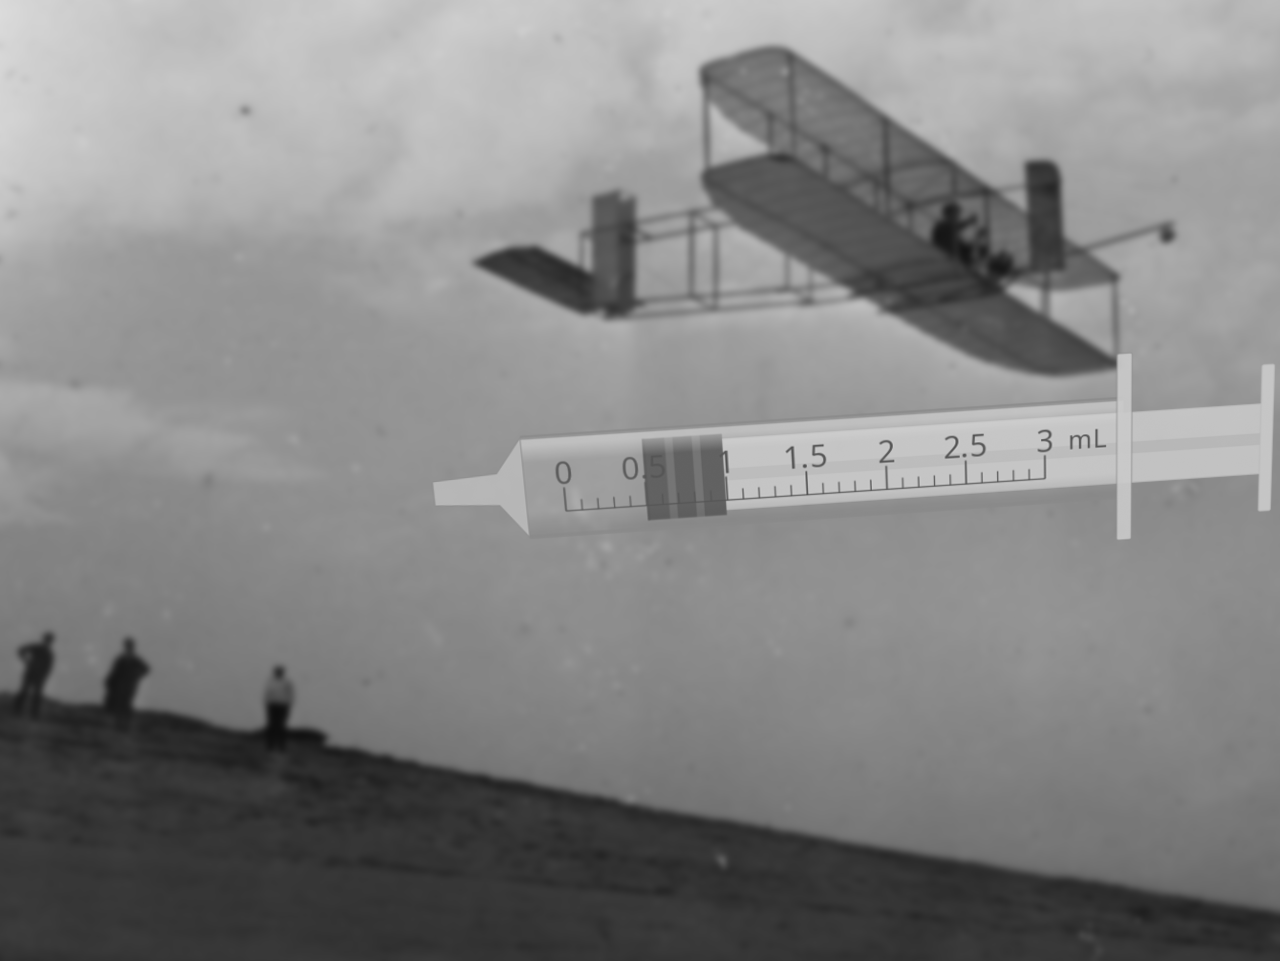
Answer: 0.5 mL
